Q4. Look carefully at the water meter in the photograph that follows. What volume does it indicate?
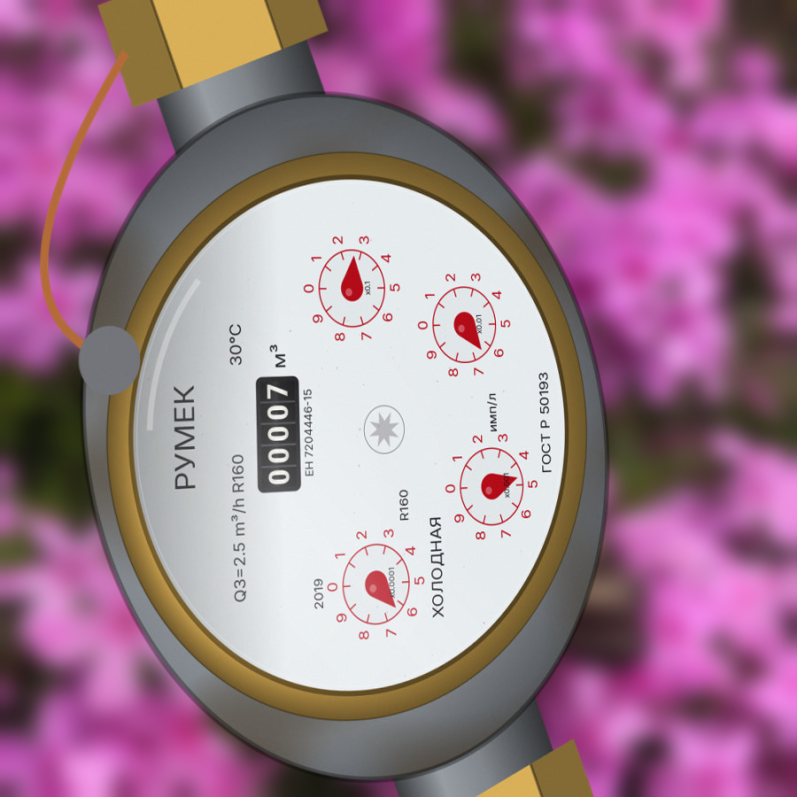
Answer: 7.2646 m³
